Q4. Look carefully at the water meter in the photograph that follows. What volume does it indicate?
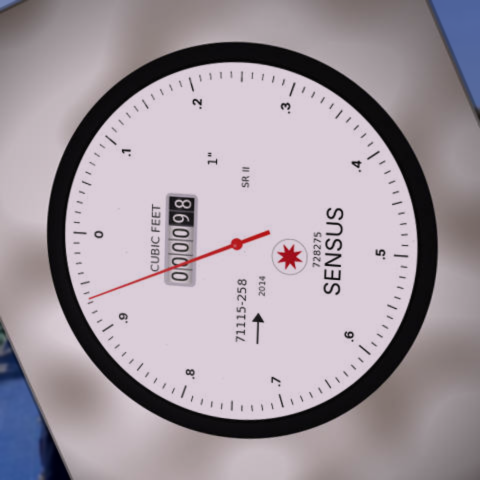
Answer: 97.93 ft³
